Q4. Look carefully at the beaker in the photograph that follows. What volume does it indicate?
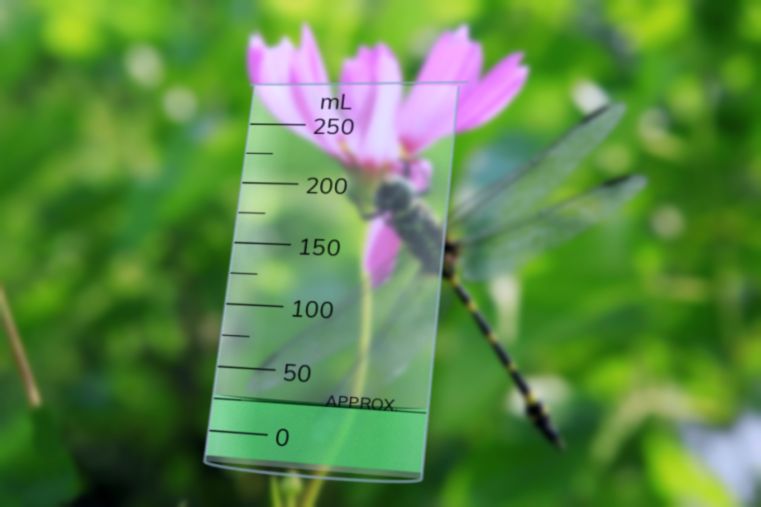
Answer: 25 mL
